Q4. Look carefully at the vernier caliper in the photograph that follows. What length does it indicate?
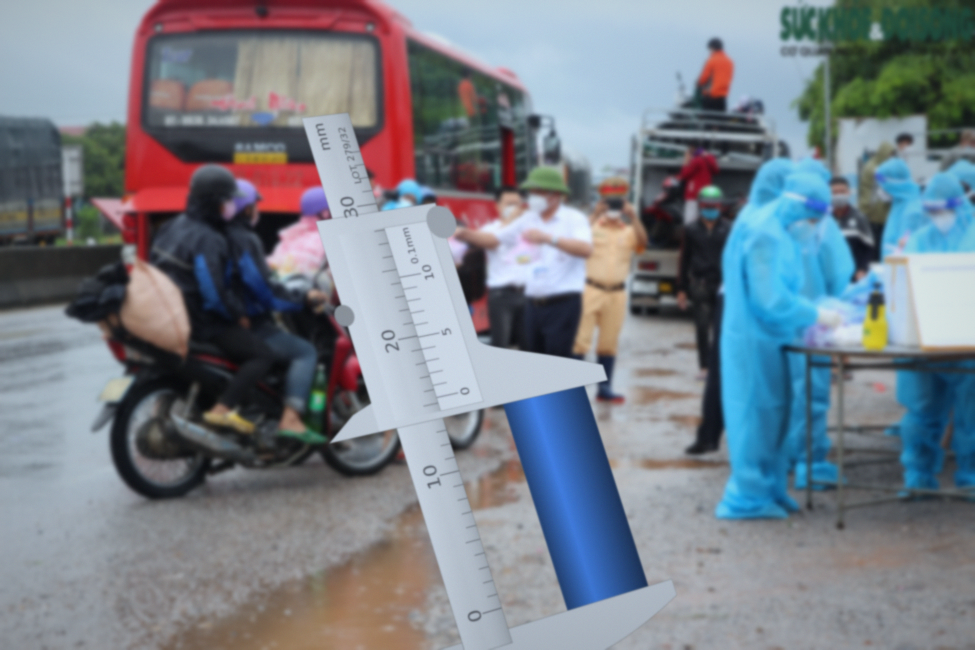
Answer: 15.4 mm
